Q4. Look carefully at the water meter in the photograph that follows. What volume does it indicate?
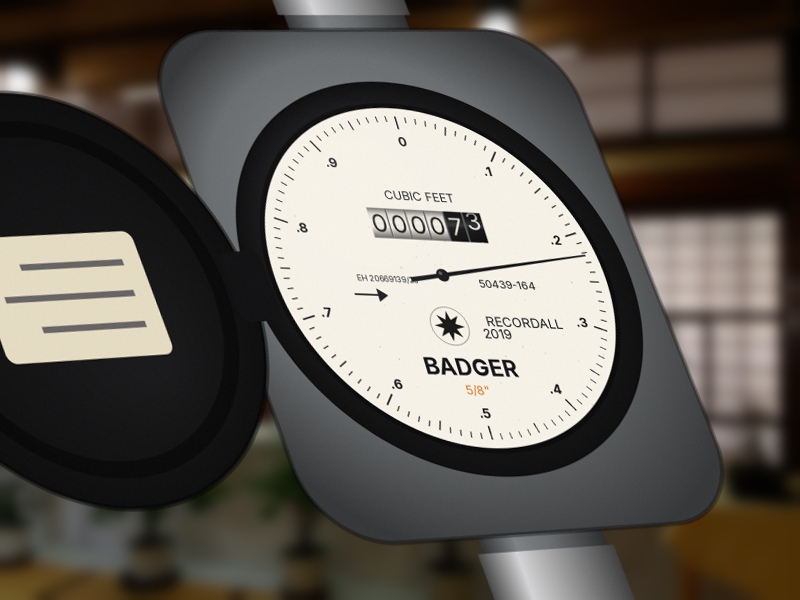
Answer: 73.22 ft³
